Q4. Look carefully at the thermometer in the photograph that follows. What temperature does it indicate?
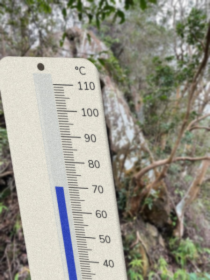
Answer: 70 °C
